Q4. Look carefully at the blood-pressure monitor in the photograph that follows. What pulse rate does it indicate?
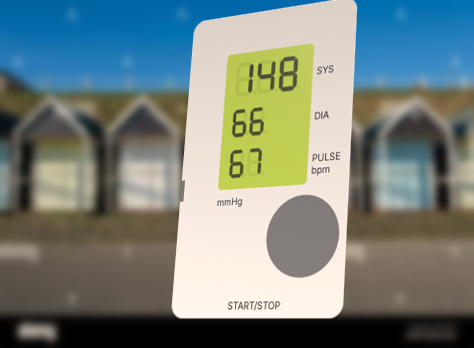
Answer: 67 bpm
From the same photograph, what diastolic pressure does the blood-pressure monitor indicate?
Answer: 66 mmHg
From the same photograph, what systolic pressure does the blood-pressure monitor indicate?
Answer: 148 mmHg
